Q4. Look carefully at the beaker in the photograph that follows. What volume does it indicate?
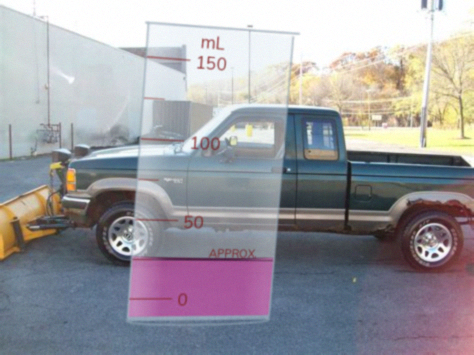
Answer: 25 mL
